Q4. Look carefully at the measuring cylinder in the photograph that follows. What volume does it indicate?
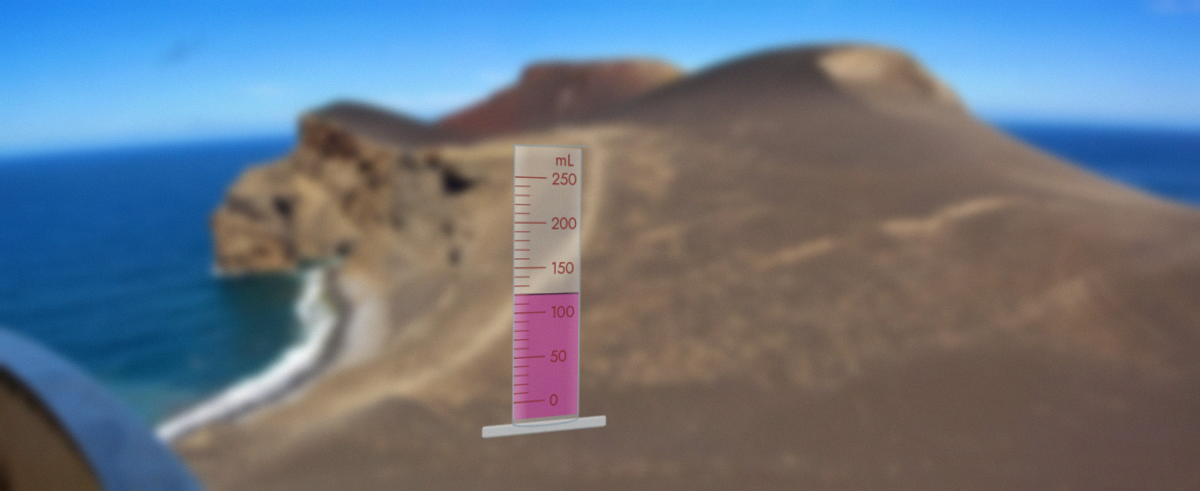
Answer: 120 mL
